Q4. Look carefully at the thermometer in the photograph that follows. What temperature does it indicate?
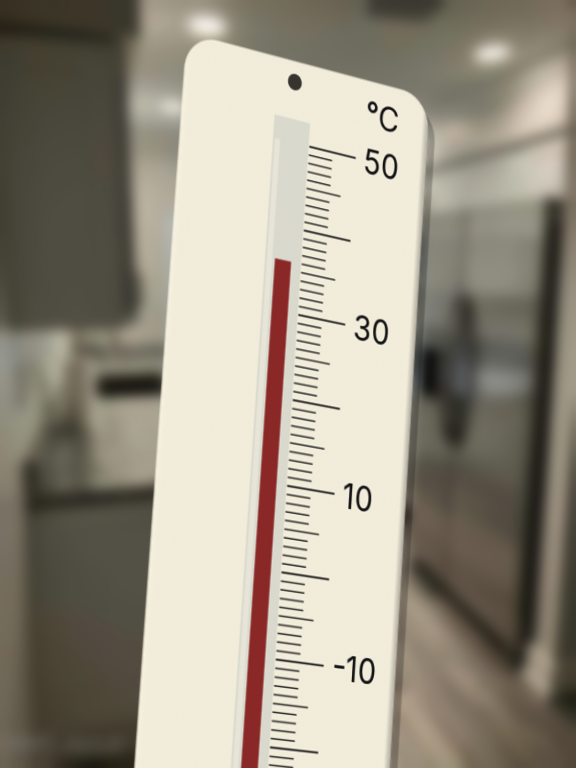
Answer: 36 °C
